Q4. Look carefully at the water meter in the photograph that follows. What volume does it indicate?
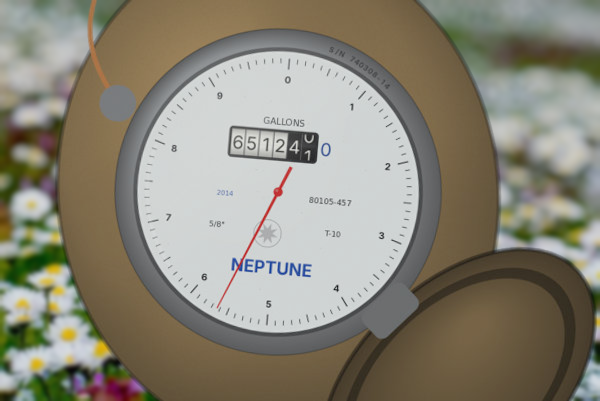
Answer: 6512405.6 gal
